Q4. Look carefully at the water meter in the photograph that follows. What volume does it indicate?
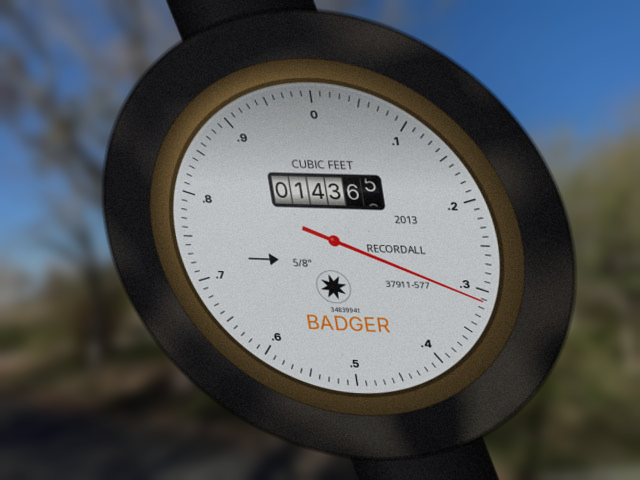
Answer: 14365.31 ft³
